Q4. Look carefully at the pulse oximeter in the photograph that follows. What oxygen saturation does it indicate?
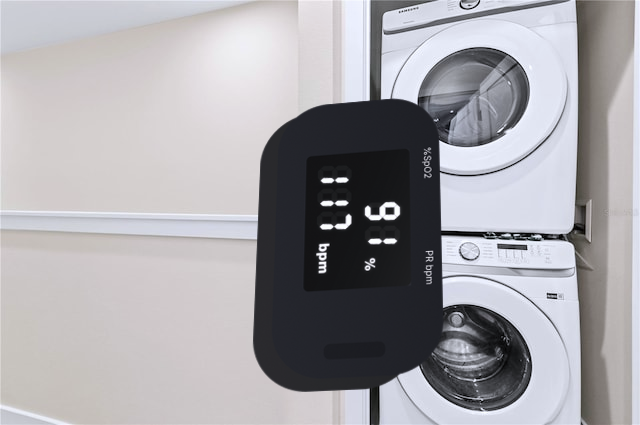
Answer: 91 %
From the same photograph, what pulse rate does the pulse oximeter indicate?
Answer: 117 bpm
